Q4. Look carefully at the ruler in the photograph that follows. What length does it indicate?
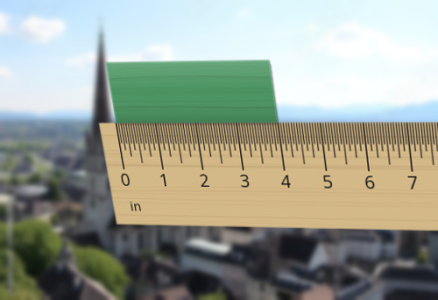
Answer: 4 in
